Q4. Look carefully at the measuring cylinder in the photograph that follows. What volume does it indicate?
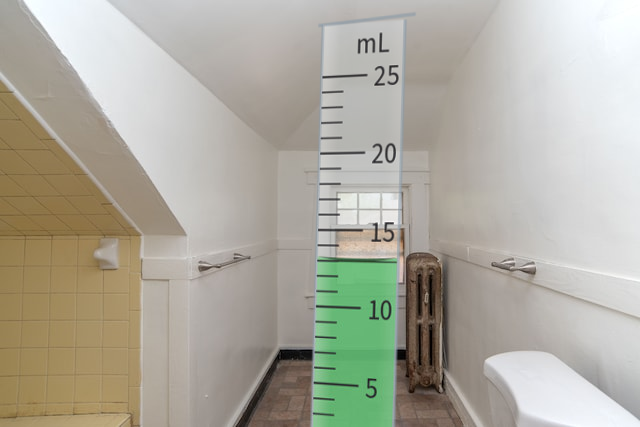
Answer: 13 mL
